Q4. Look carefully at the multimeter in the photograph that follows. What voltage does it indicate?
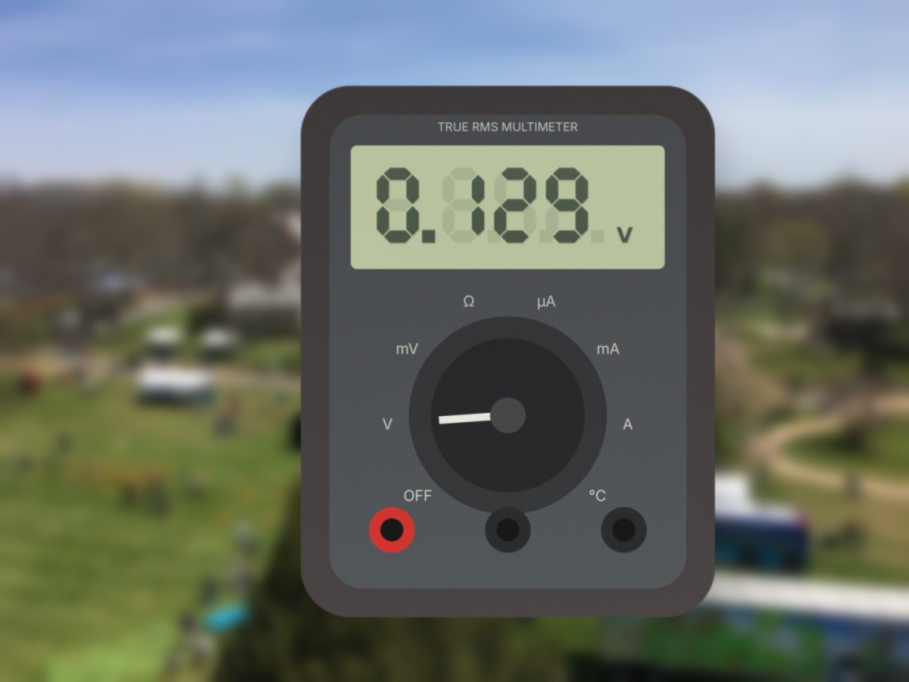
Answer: 0.129 V
